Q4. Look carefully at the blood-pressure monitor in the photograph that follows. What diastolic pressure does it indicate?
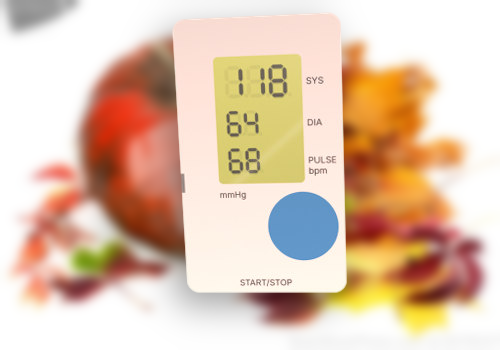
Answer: 64 mmHg
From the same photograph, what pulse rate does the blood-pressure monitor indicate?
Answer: 68 bpm
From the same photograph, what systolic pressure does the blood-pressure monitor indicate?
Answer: 118 mmHg
